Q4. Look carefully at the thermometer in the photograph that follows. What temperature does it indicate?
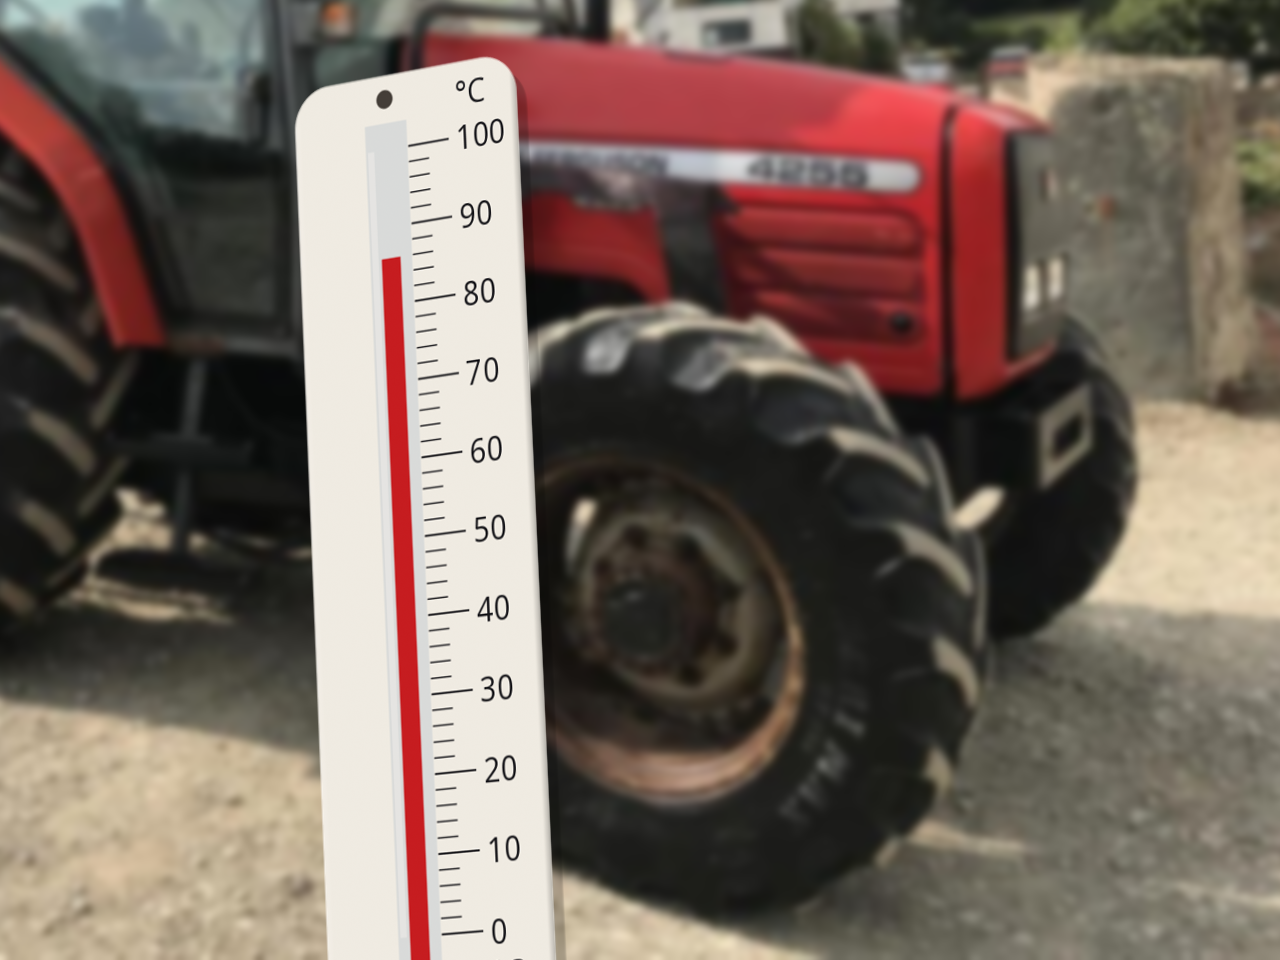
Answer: 86 °C
